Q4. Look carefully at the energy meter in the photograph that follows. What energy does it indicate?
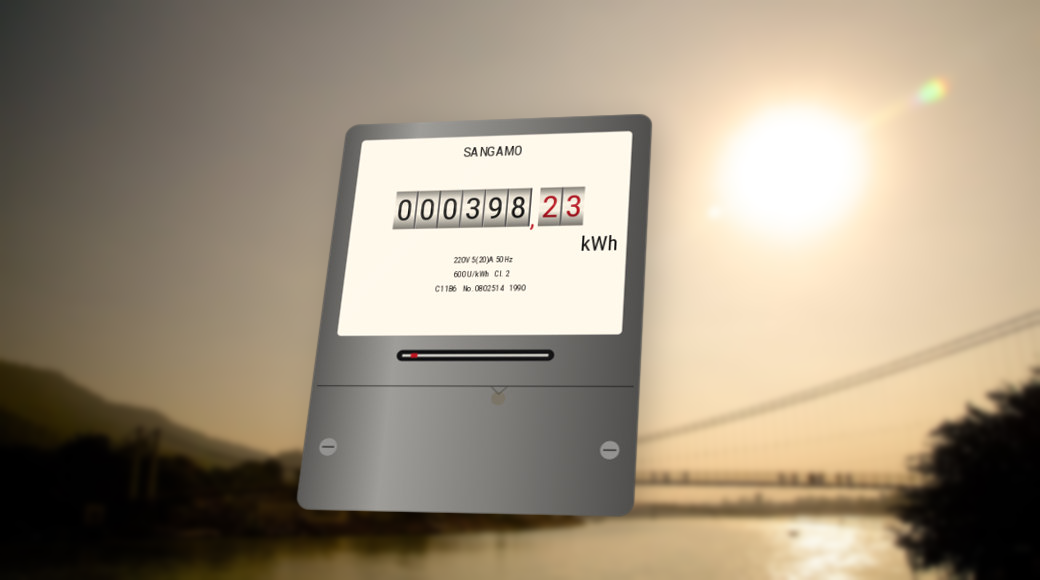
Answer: 398.23 kWh
